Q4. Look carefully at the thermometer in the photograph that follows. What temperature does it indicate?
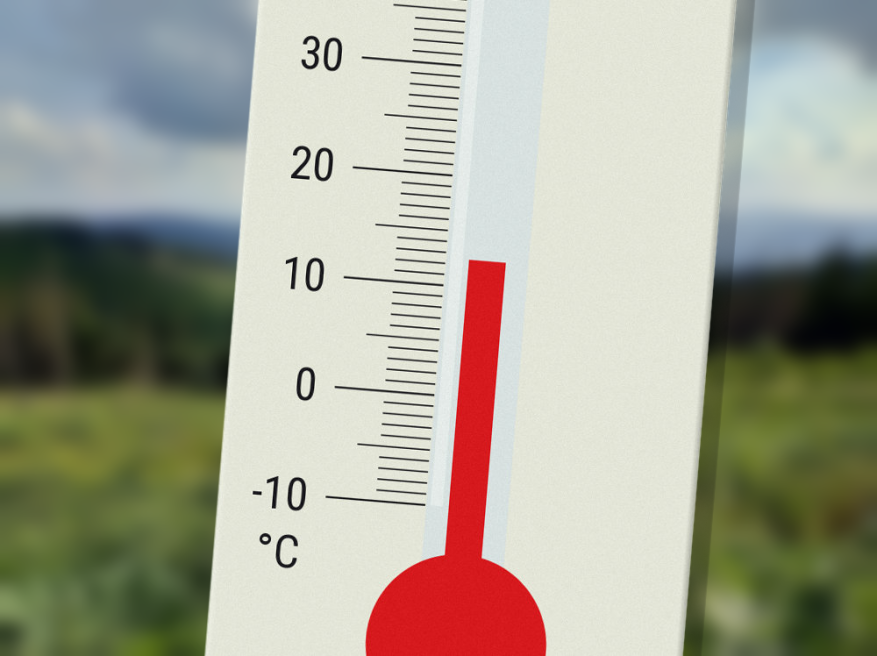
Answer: 12.5 °C
